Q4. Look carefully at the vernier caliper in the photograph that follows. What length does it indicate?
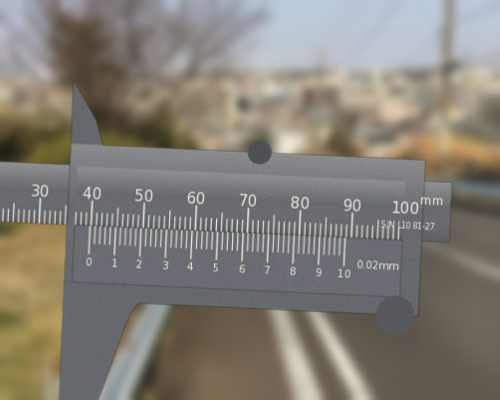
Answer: 39.8 mm
